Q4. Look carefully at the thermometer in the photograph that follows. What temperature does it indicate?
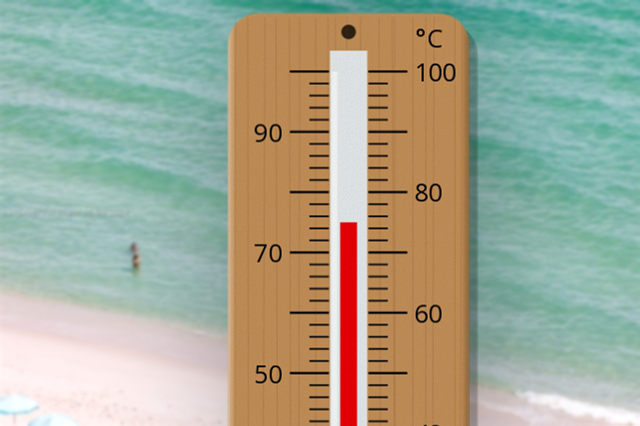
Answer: 75 °C
